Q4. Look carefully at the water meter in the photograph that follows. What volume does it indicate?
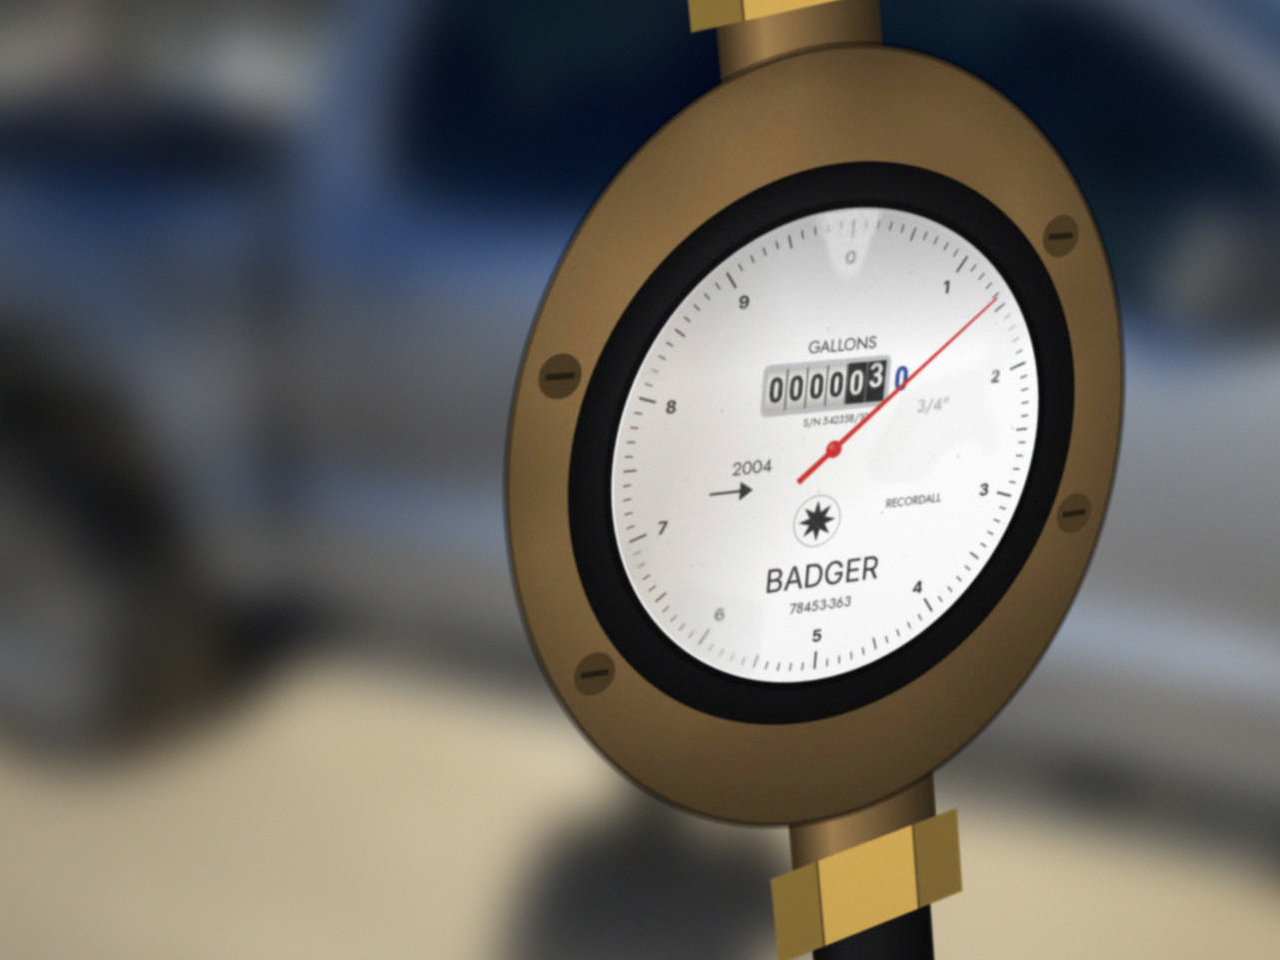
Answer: 31.4 gal
